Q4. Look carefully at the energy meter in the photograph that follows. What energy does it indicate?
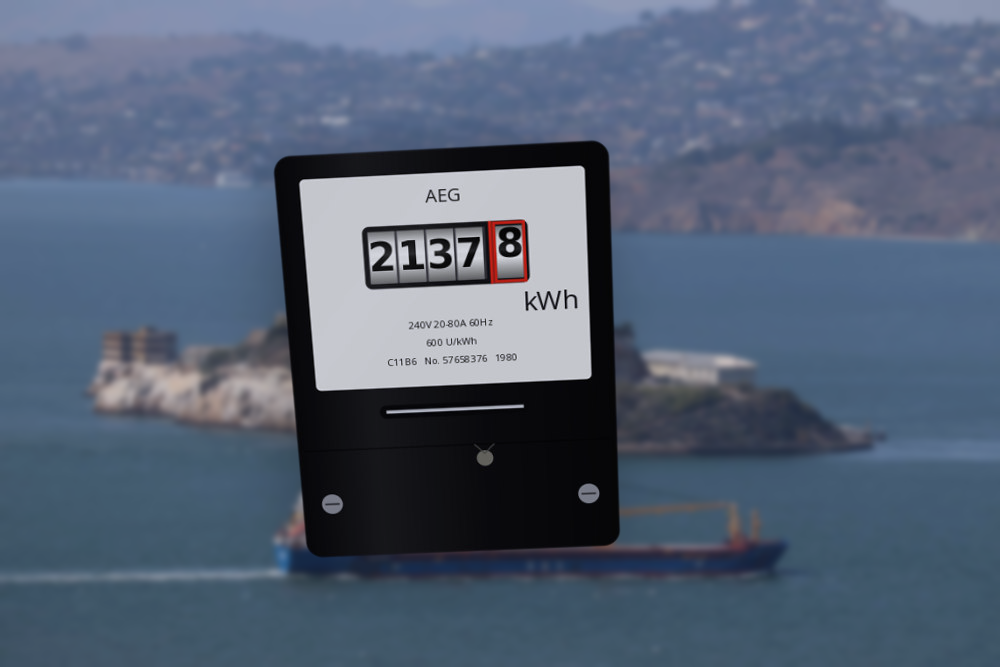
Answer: 2137.8 kWh
